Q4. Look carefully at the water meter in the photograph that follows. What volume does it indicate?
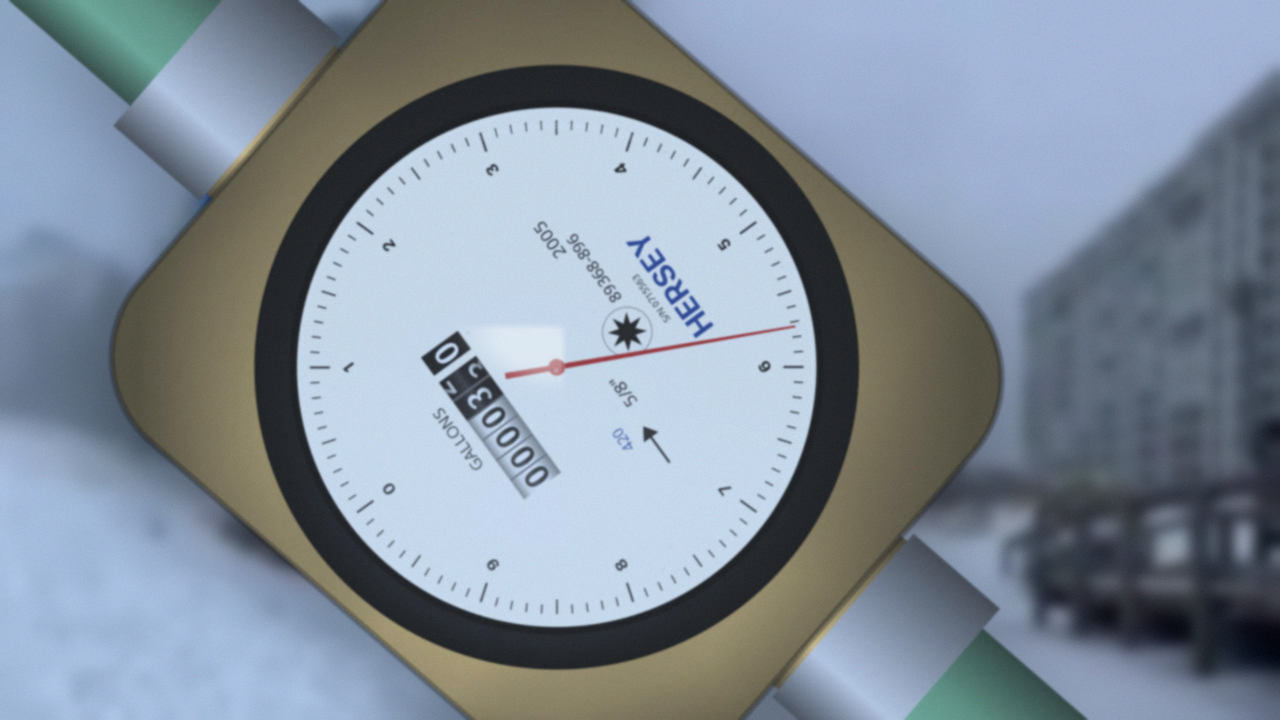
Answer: 325.7 gal
